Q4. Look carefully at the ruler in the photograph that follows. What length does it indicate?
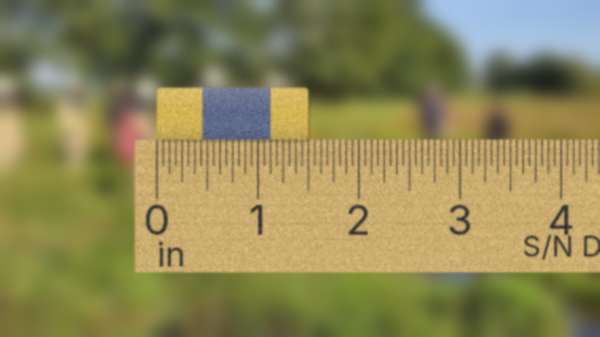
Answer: 1.5 in
